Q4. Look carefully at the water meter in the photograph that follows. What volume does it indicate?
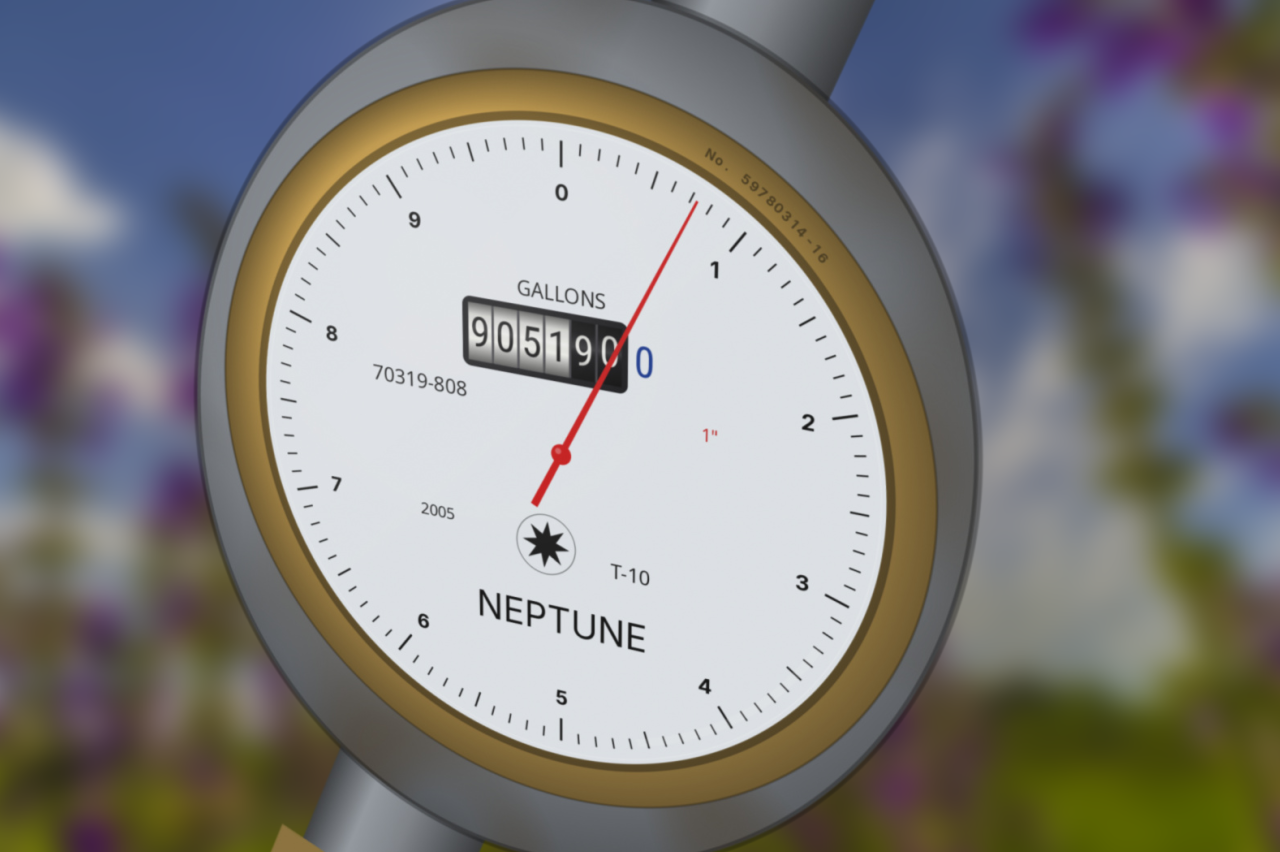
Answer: 9051900.7 gal
